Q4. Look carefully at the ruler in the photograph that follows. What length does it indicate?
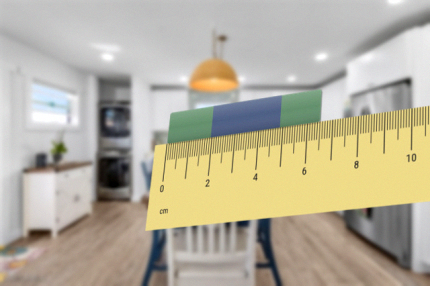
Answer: 6.5 cm
